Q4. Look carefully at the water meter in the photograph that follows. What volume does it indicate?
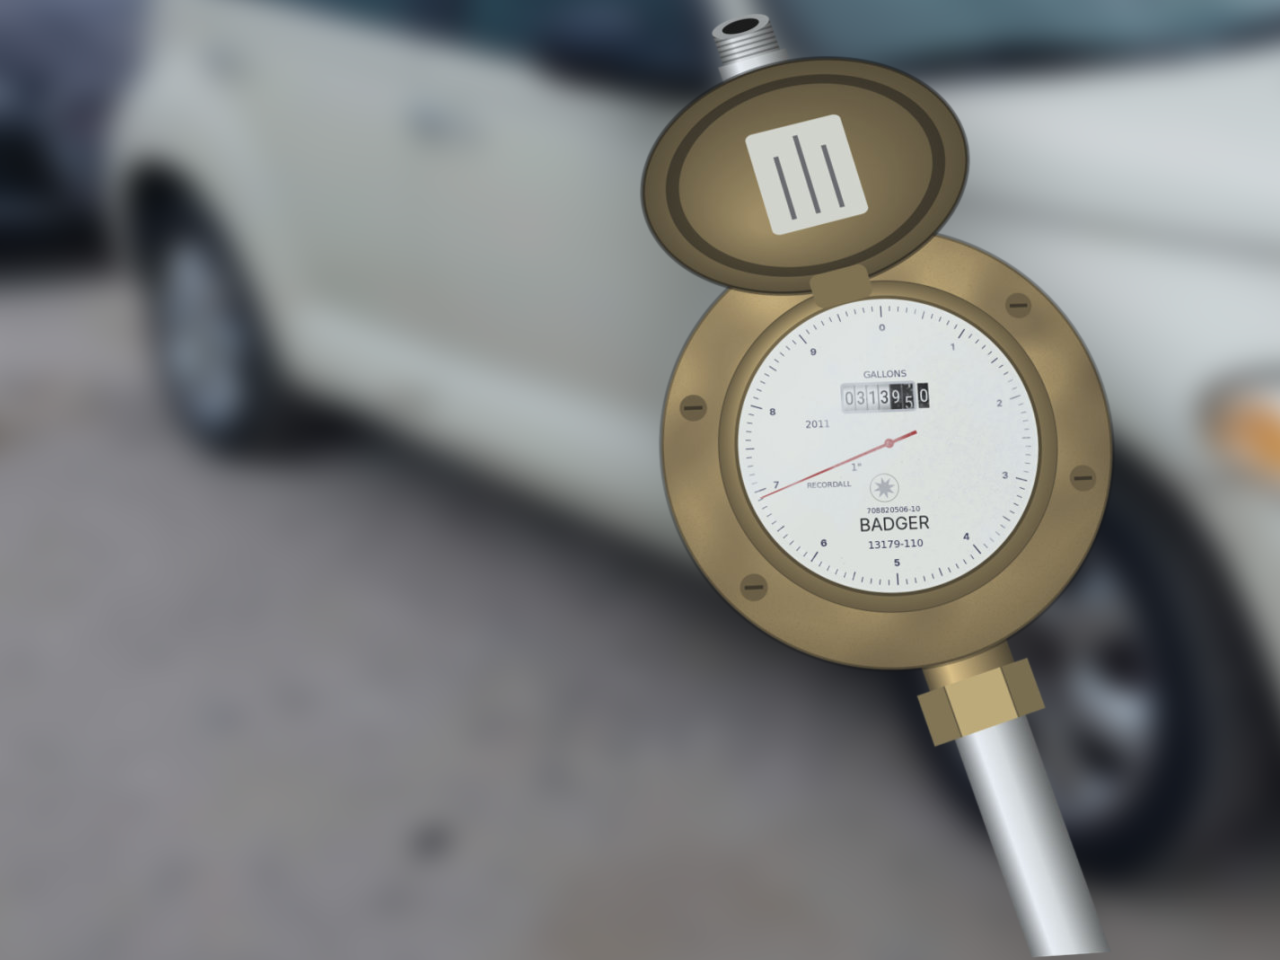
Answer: 313946.9 gal
